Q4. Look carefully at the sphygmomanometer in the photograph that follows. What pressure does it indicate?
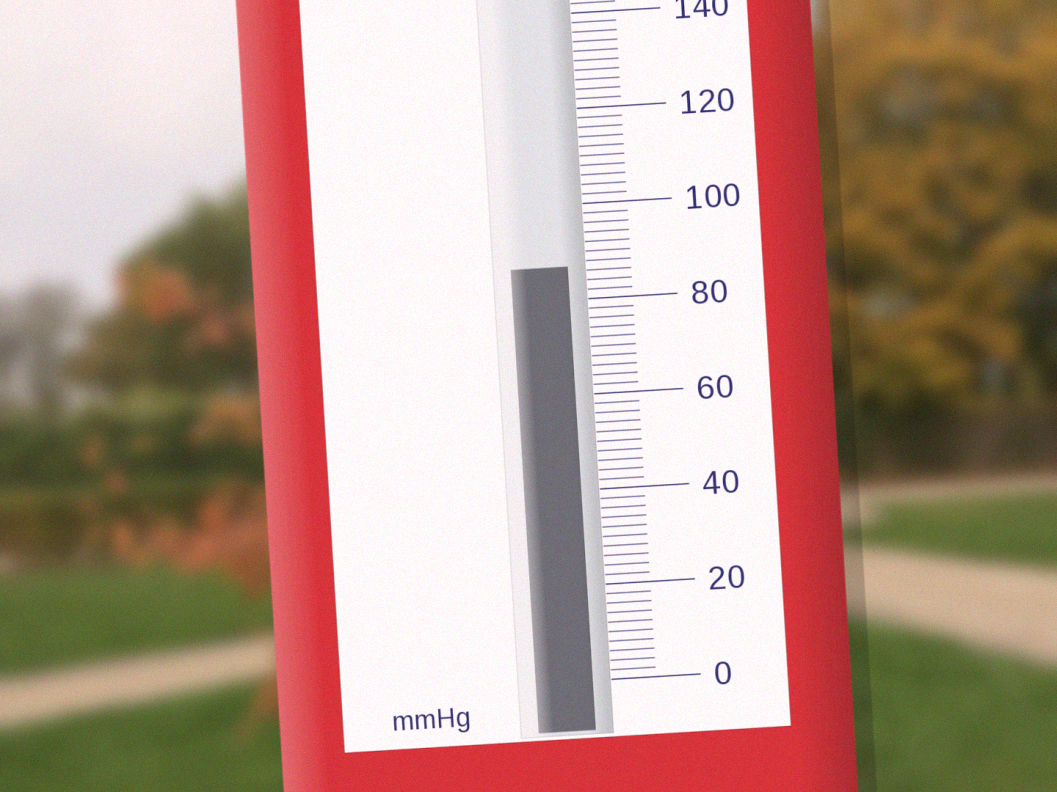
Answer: 87 mmHg
